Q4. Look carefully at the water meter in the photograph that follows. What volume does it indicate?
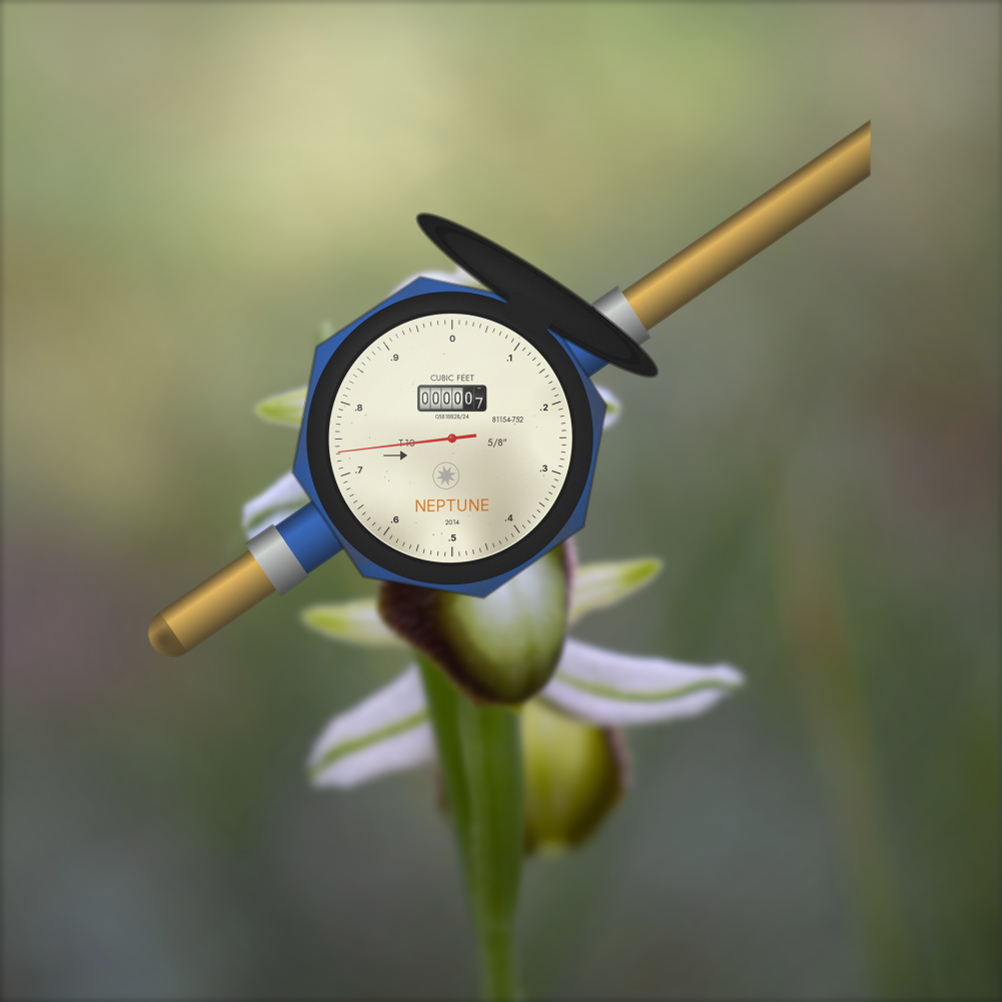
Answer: 6.73 ft³
